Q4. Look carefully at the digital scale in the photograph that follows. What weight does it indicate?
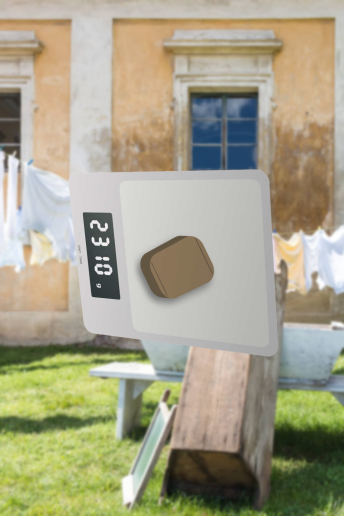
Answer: 2310 g
